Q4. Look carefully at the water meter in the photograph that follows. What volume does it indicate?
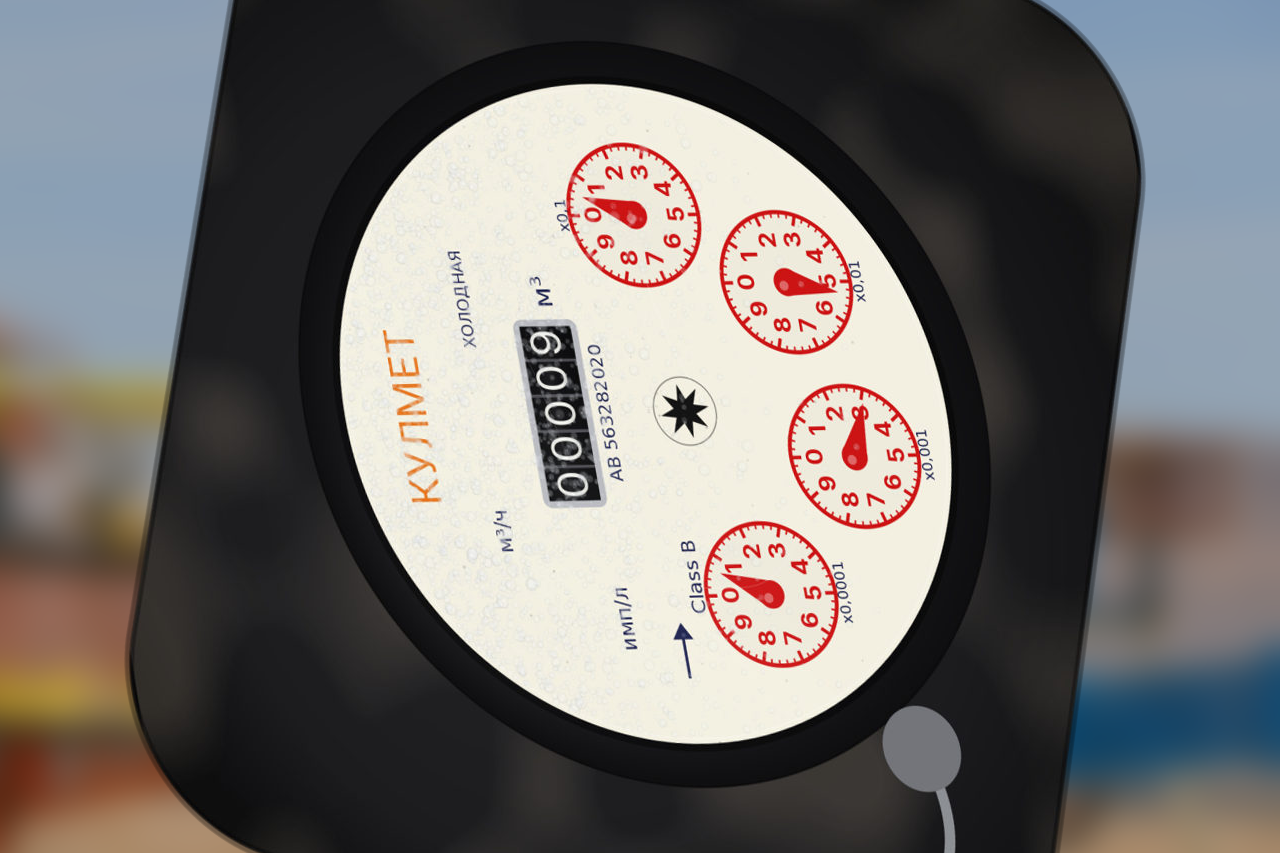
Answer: 9.0530 m³
